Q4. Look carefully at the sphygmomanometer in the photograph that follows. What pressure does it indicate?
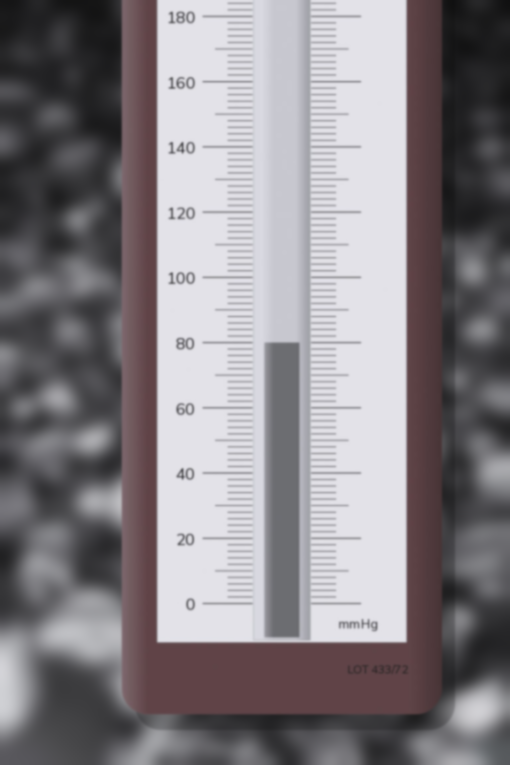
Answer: 80 mmHg
